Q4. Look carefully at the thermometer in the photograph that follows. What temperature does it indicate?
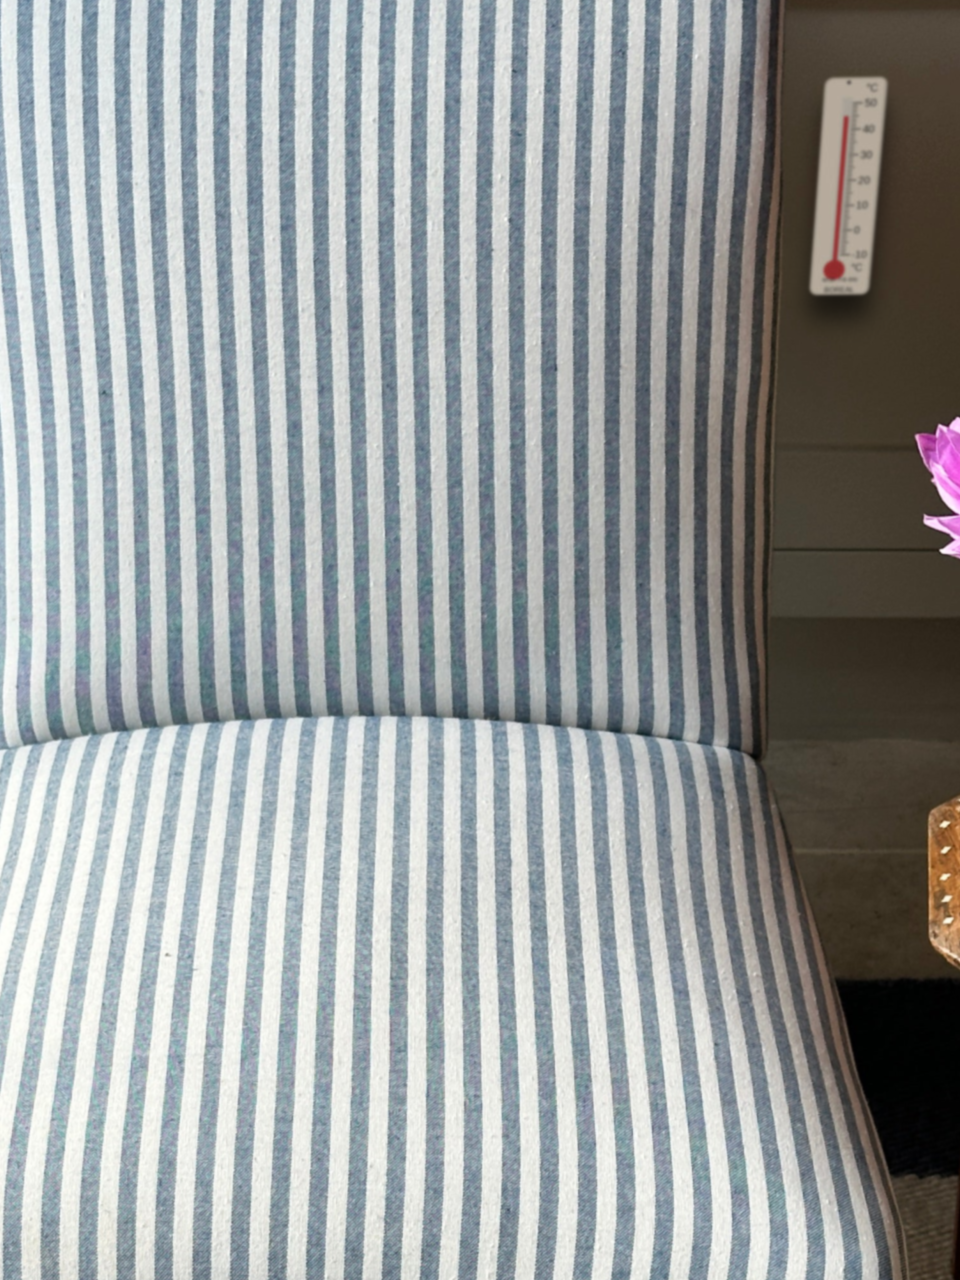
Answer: 45 °C
